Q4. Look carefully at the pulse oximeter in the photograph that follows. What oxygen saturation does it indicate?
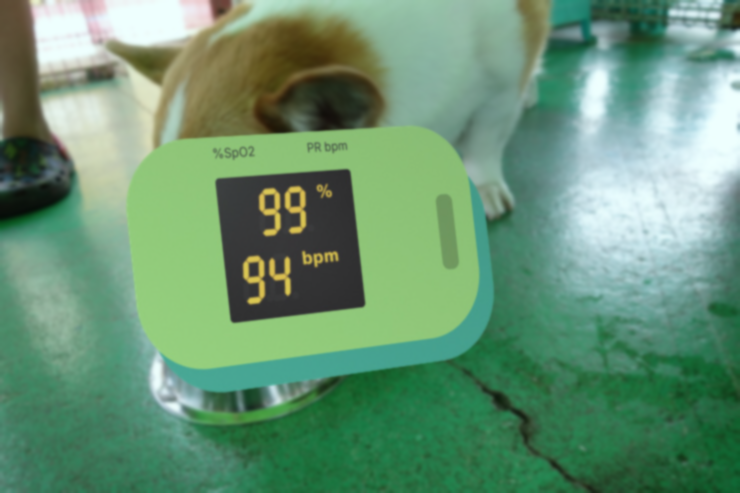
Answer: 99 %
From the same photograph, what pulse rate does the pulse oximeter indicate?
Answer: 94 bpm
